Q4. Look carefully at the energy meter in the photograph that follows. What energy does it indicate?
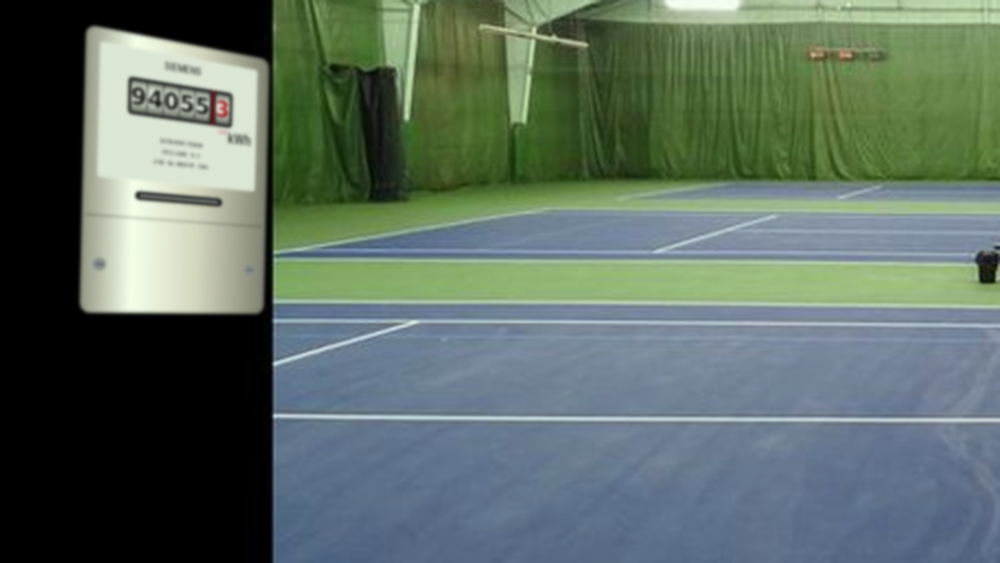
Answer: 94055.3 kWh
